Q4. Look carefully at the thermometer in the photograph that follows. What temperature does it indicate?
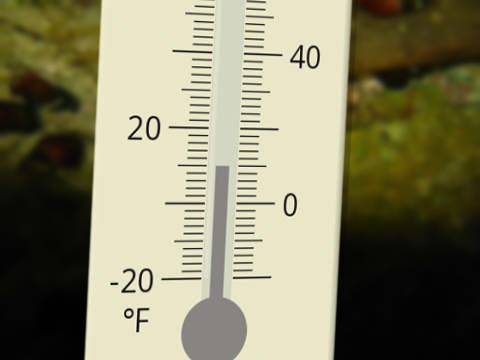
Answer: 10 °F
